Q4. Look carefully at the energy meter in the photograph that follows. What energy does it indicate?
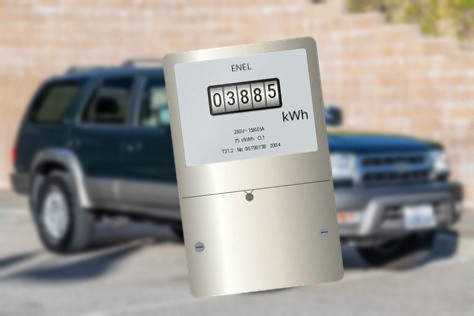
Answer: 3885 kWh
